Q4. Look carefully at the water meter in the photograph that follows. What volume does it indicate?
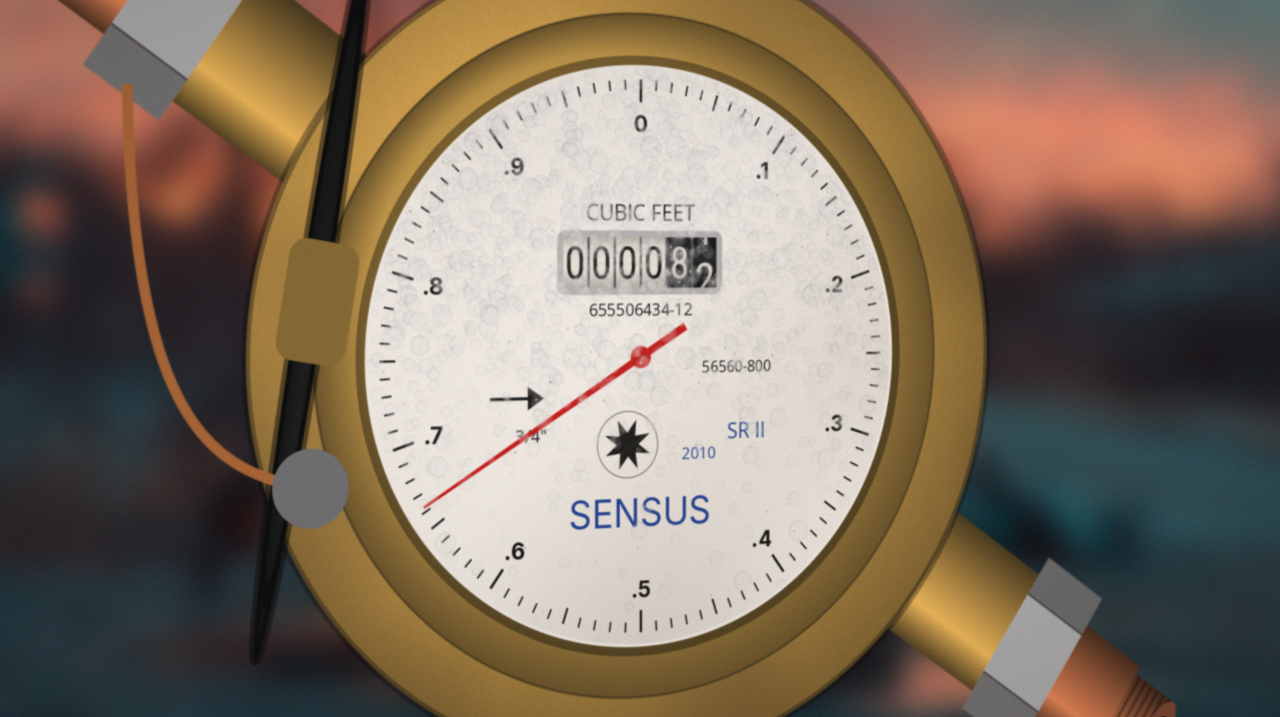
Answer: 81.66 ft³
